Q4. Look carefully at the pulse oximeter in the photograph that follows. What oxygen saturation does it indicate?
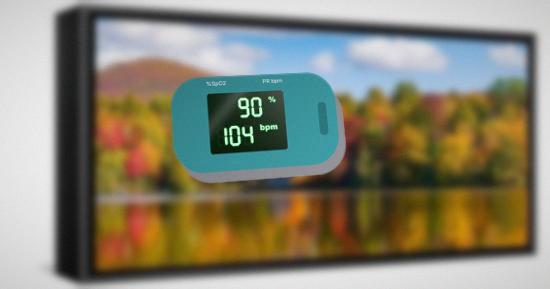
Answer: 90 %
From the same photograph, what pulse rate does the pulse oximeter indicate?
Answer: 104 bpm
